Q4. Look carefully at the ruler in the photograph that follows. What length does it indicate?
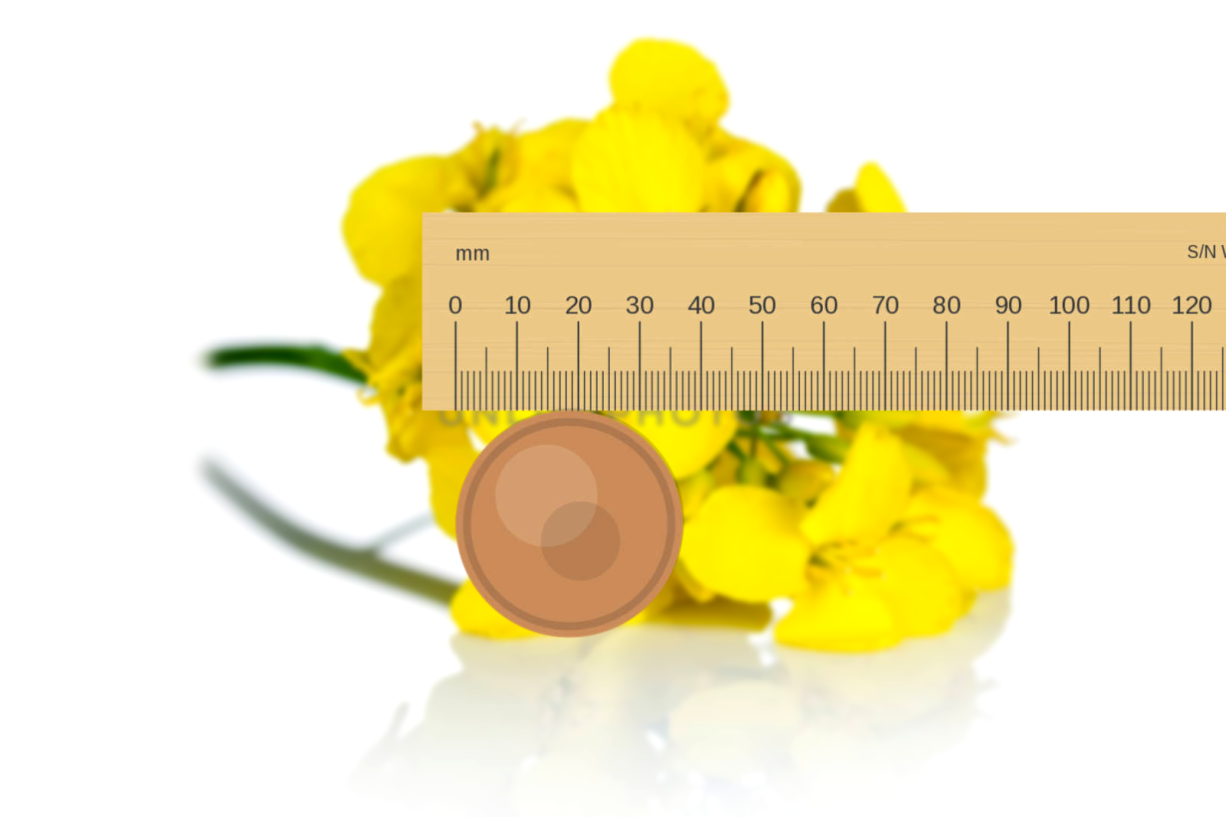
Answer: 37 mm
